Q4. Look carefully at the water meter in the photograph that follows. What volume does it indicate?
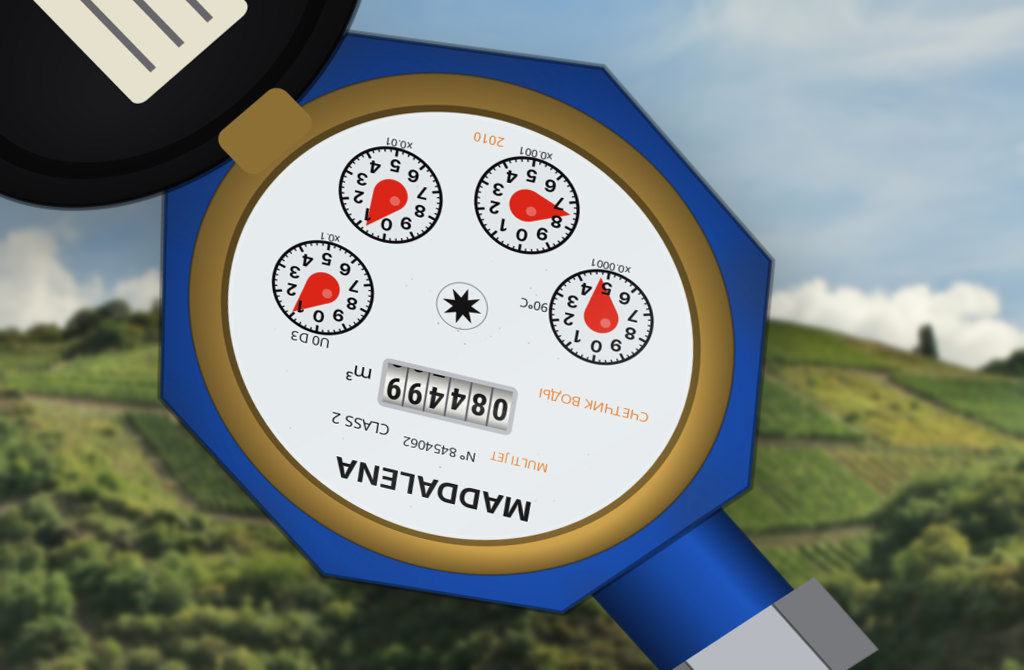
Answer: 84499.1074 m³
